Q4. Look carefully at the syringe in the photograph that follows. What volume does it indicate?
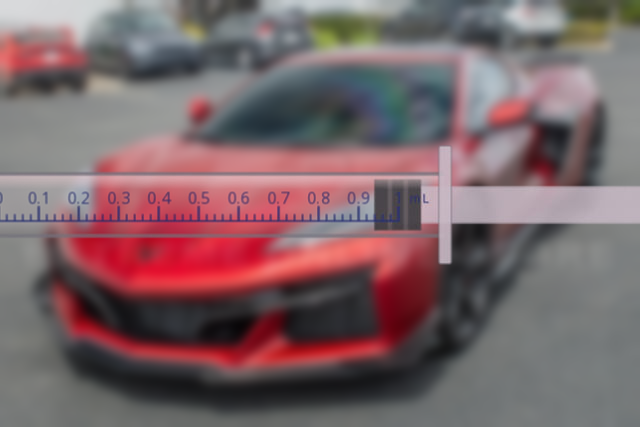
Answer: 0.94 mL
